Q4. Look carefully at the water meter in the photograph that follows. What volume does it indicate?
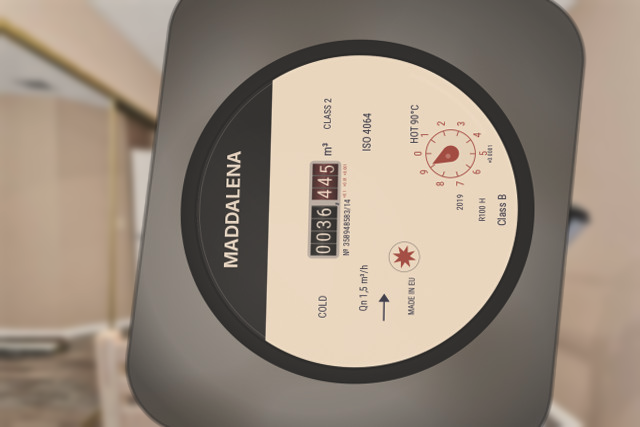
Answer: 36.4449 m³
